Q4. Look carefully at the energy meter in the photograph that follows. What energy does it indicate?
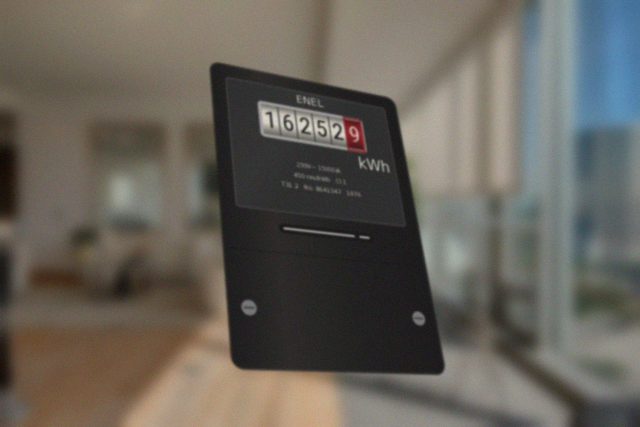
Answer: 16252.9 kWh
